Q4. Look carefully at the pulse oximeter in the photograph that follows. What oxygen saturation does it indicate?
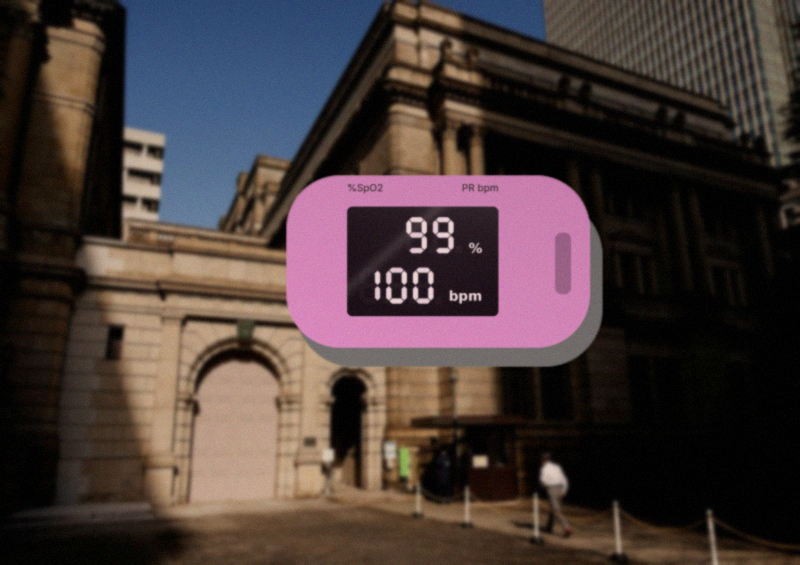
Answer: 99 %
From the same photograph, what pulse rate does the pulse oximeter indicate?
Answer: 100 bpm
